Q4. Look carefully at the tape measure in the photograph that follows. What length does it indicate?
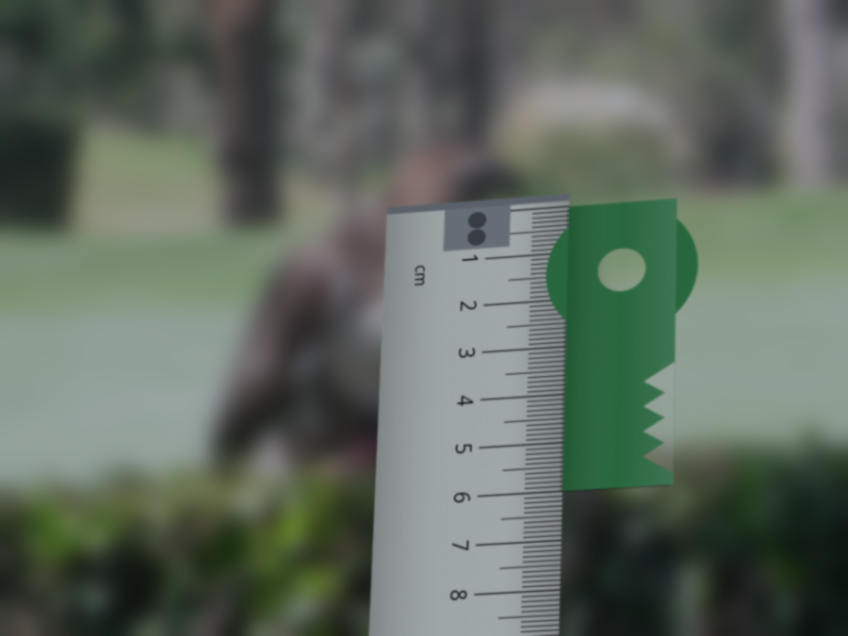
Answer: 6 cm
